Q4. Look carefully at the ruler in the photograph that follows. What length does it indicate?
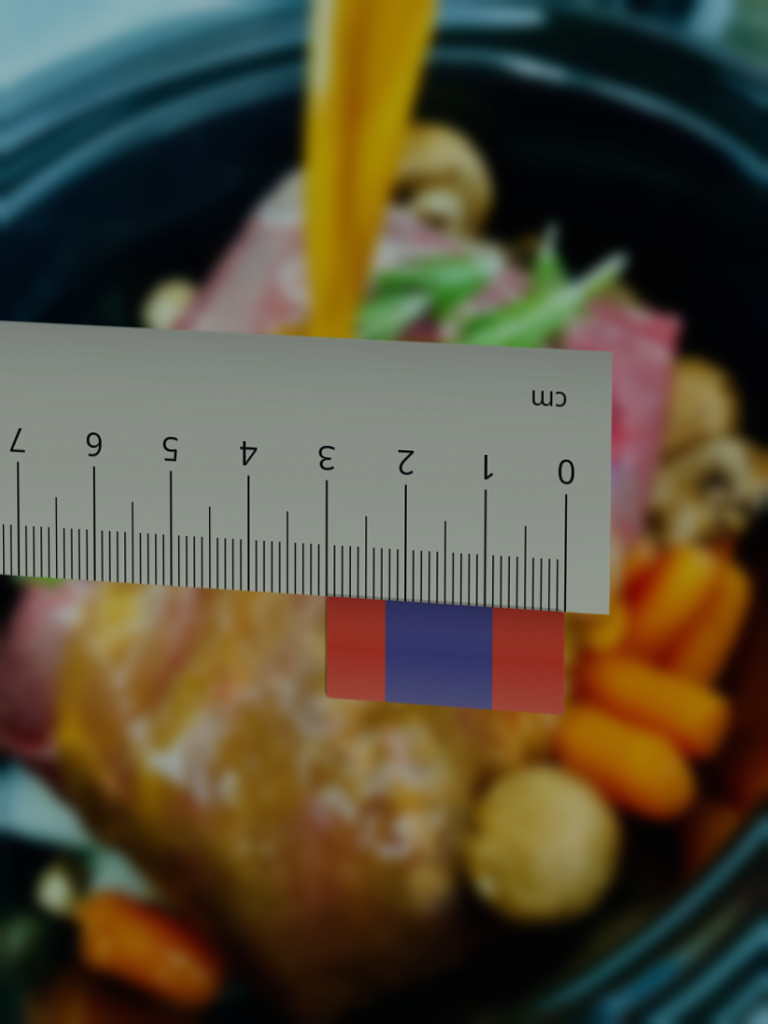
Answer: 3 cm
